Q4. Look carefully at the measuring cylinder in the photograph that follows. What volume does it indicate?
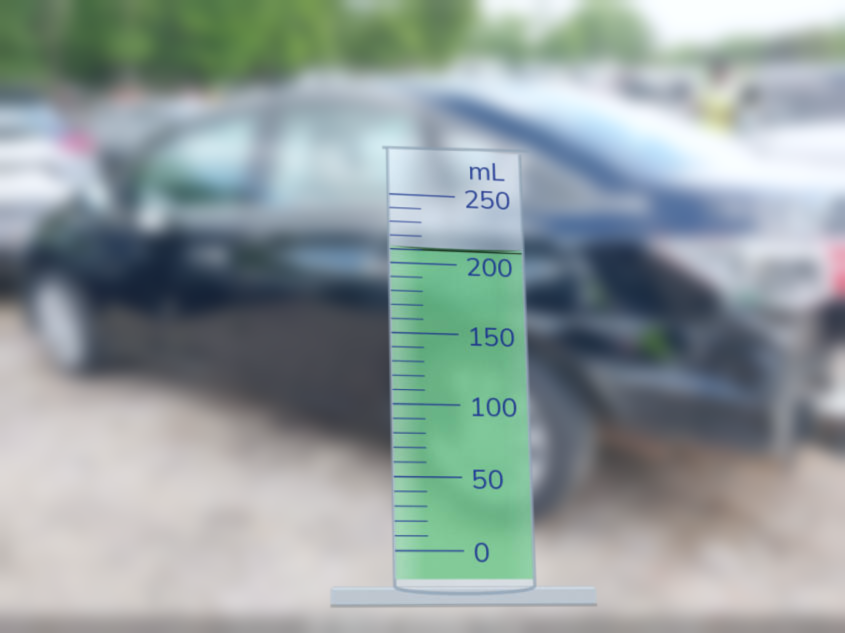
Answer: 210 mL
